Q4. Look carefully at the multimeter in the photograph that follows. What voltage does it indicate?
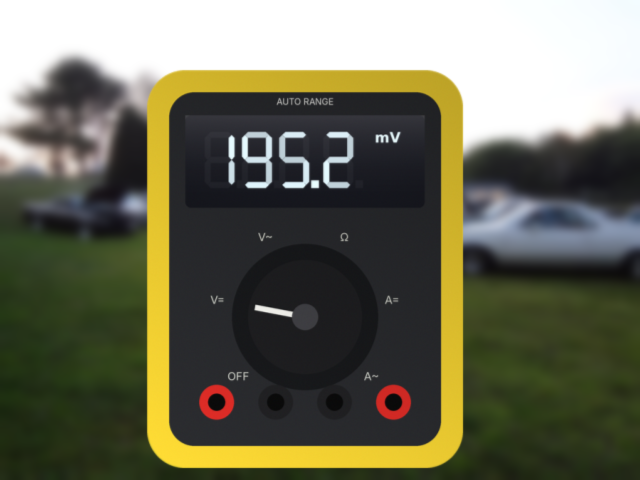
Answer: 195.2 mV
